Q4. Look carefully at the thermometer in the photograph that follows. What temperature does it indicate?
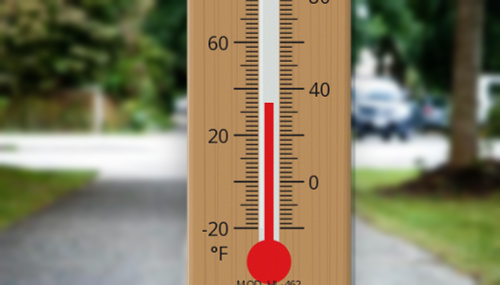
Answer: 34 °F
